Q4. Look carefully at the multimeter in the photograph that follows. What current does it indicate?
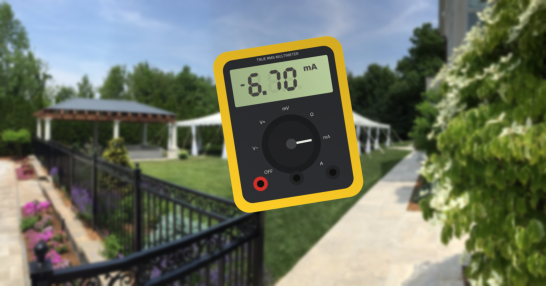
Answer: -6.70 mA
